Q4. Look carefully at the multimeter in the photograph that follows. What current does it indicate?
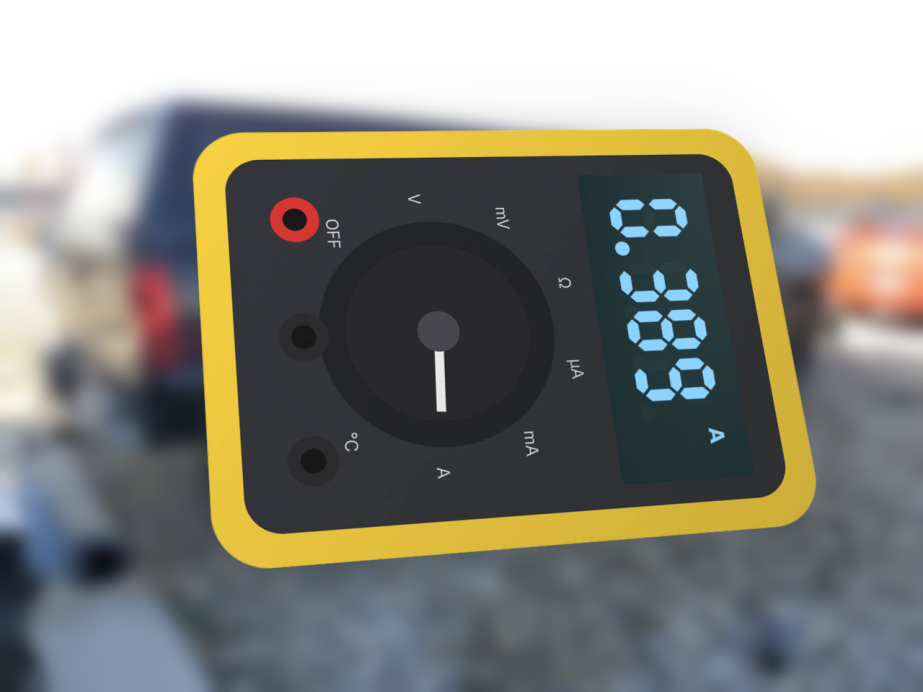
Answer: 0.389 A
